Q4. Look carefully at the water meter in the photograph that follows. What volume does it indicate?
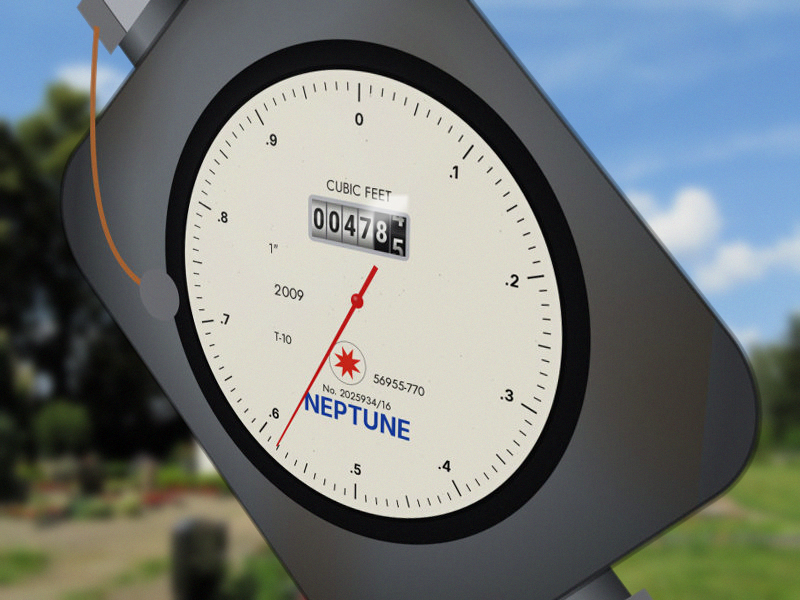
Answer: 4784.58 ft³
